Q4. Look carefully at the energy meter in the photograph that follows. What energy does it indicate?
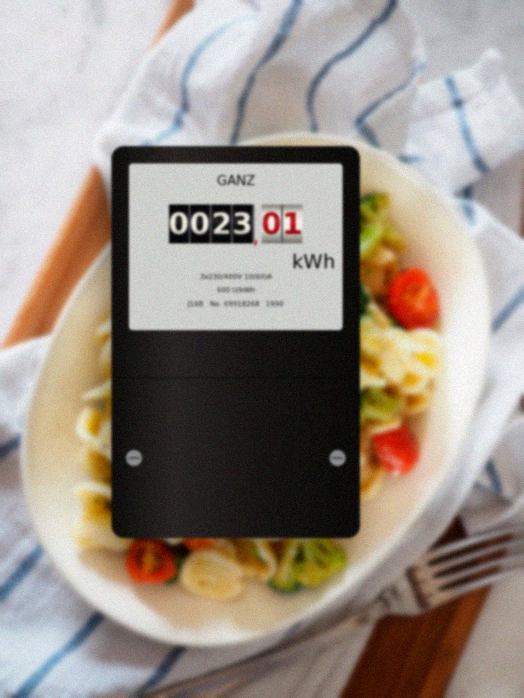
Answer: 23.01 kWh
